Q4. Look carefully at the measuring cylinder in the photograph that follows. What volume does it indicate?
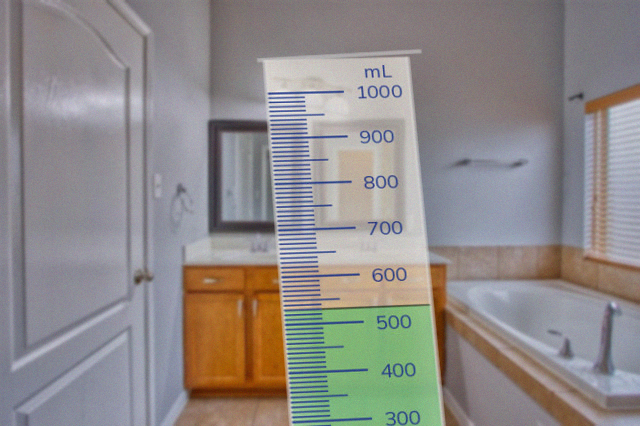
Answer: 530 mL
